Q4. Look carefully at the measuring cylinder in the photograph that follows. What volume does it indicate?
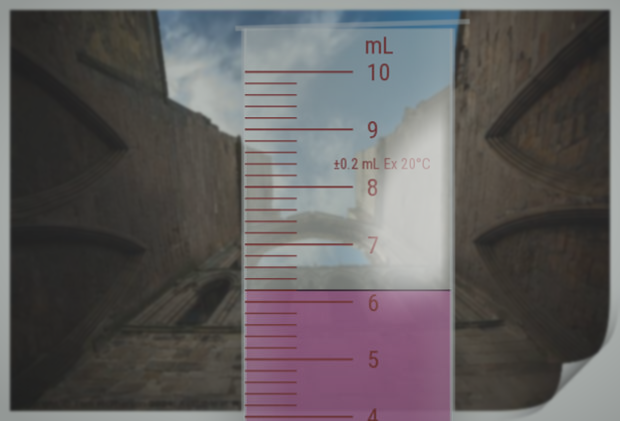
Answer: 6.2 mL
